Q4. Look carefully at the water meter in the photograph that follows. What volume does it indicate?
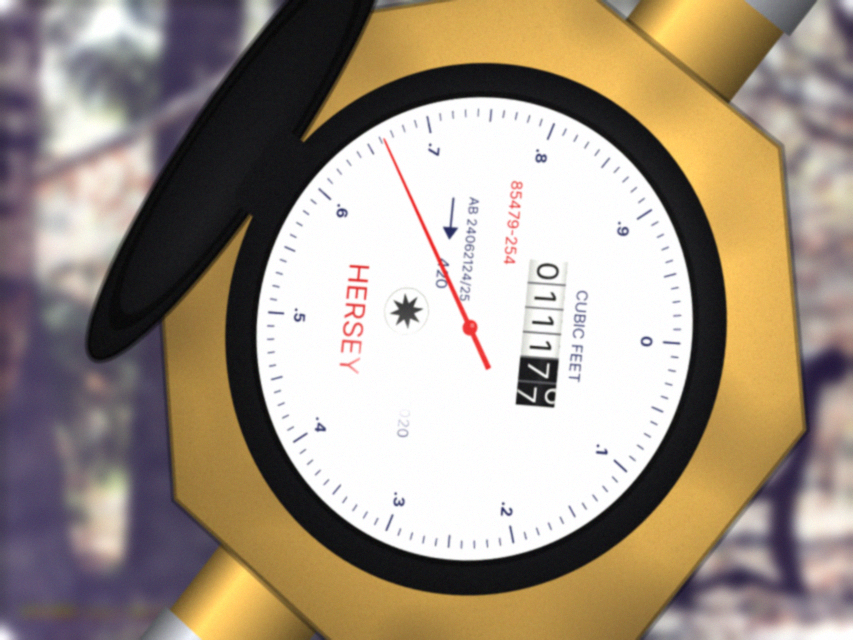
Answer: 11176.66 ft³
